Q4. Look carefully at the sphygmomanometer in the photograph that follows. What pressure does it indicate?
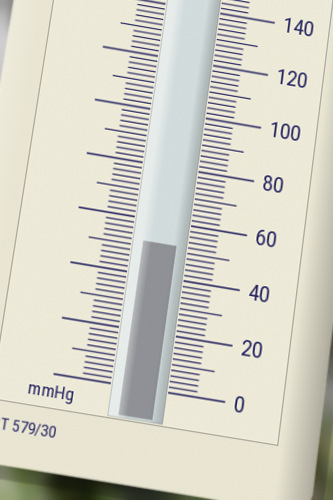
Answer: 52 mmHg
